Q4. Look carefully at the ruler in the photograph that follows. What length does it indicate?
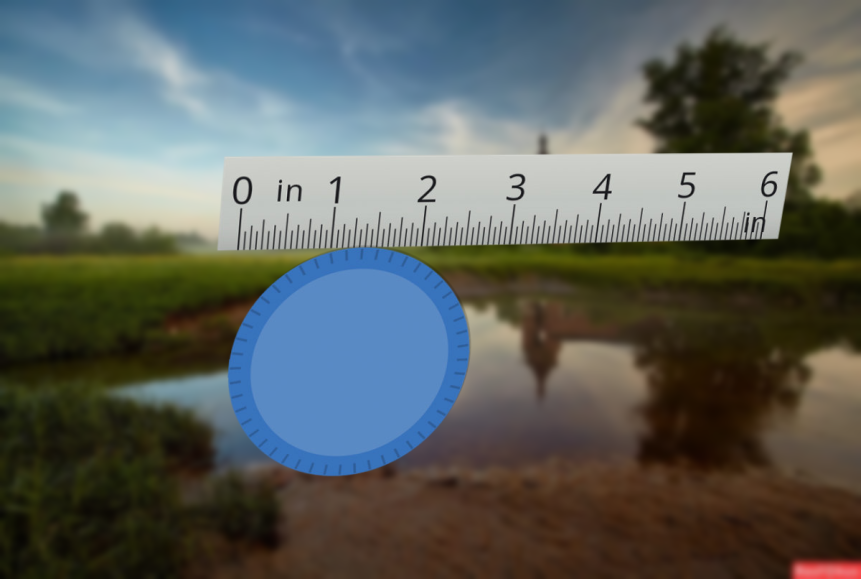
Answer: 2.6875 in
